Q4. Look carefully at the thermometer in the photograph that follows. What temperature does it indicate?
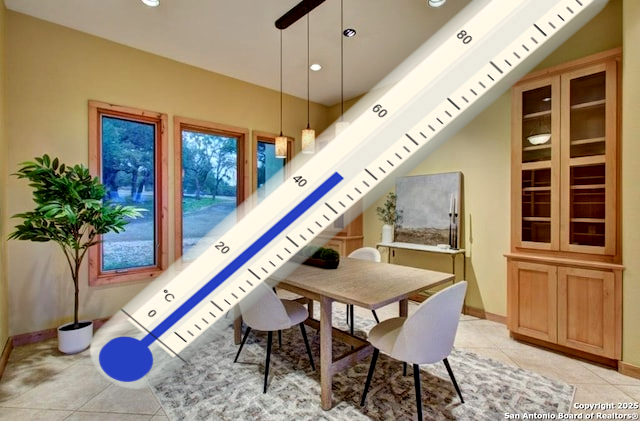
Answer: 46 °C
